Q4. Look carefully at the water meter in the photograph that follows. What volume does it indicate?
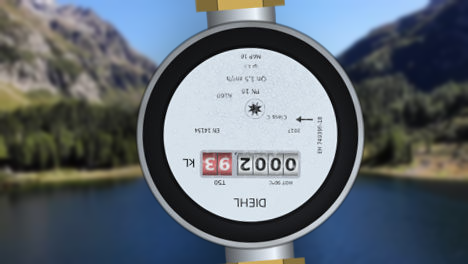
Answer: 2.93 kL
